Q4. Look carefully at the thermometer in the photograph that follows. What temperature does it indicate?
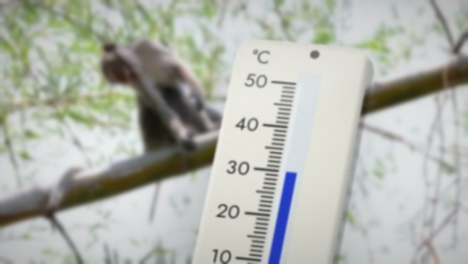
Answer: 30 °C
